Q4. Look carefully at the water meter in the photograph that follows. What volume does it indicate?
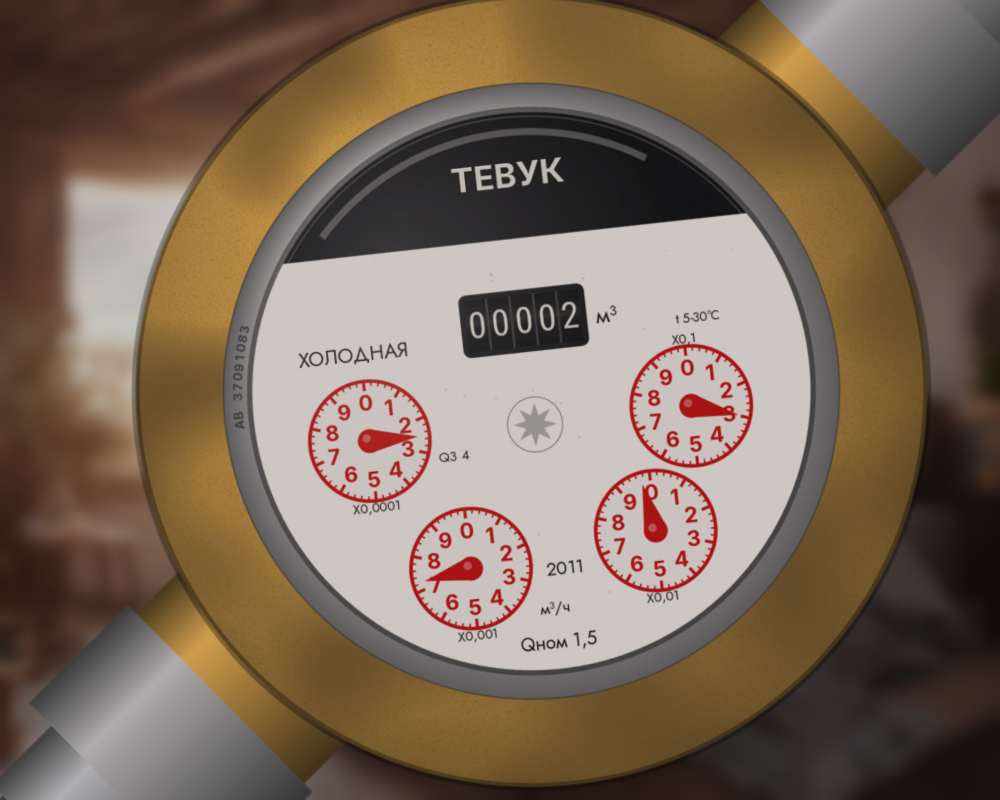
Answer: 2.2972 m³
